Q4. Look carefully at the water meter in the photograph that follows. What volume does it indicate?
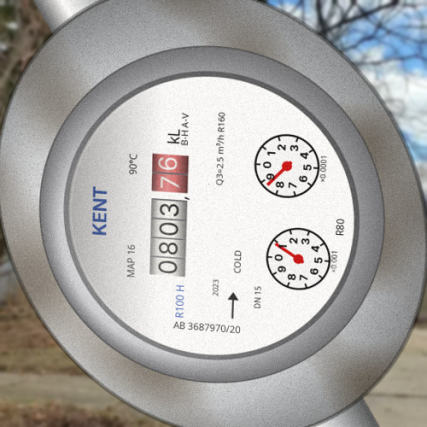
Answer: 803.7608 kL
